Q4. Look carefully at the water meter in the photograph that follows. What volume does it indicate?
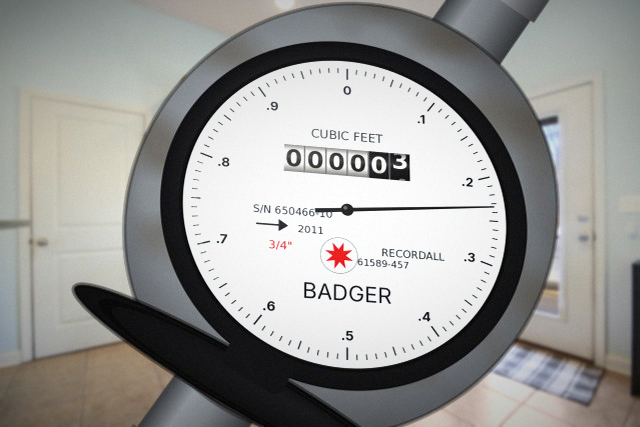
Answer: 3.23 ft³
